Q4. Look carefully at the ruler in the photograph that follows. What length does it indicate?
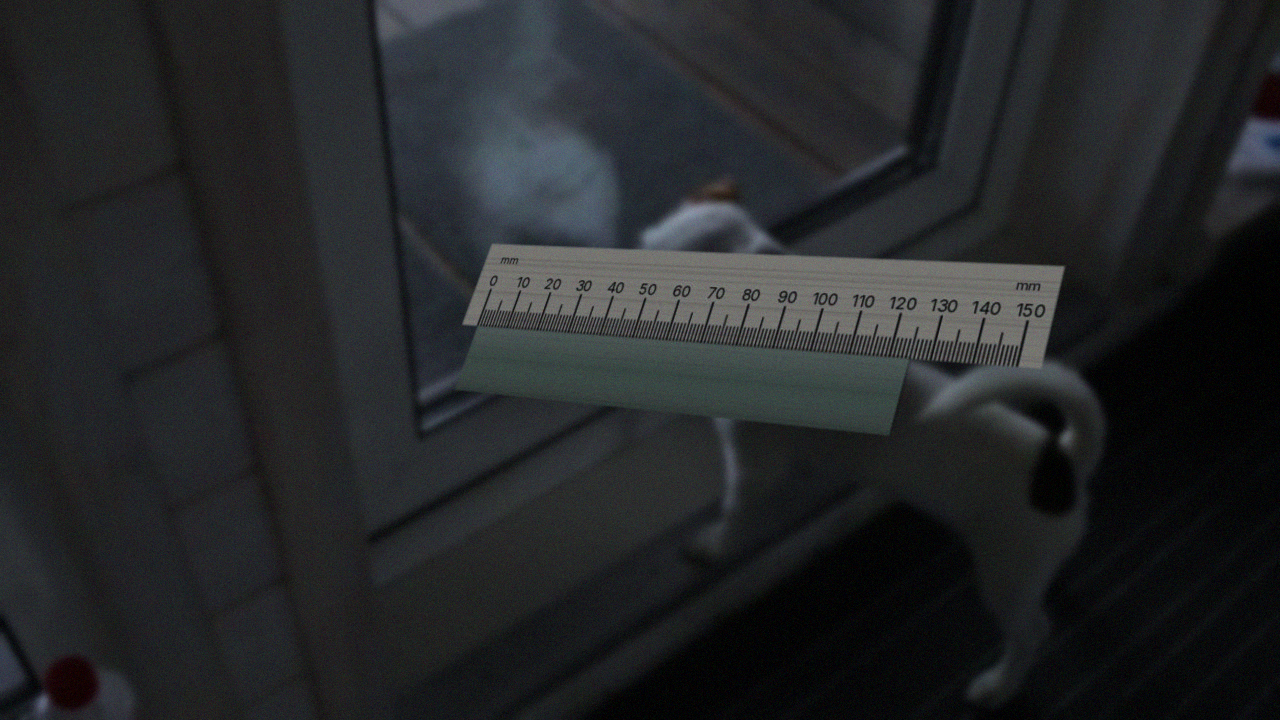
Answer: 125 mm
